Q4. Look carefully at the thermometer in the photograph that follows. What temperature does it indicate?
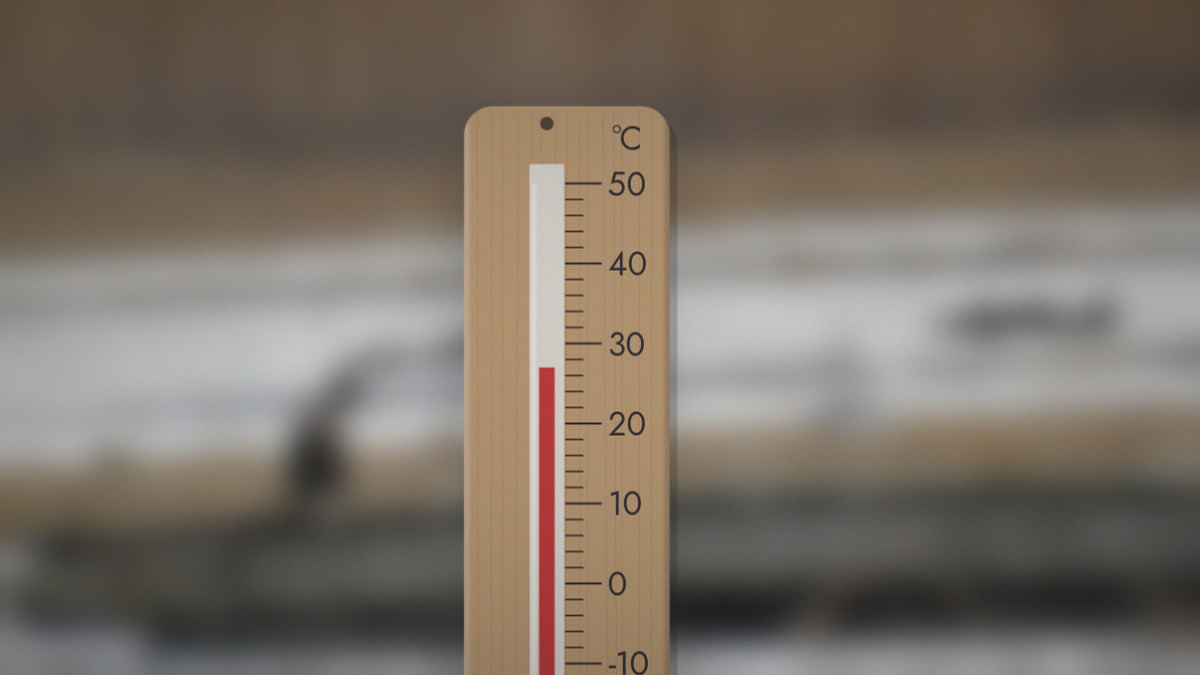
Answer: 27 °C
